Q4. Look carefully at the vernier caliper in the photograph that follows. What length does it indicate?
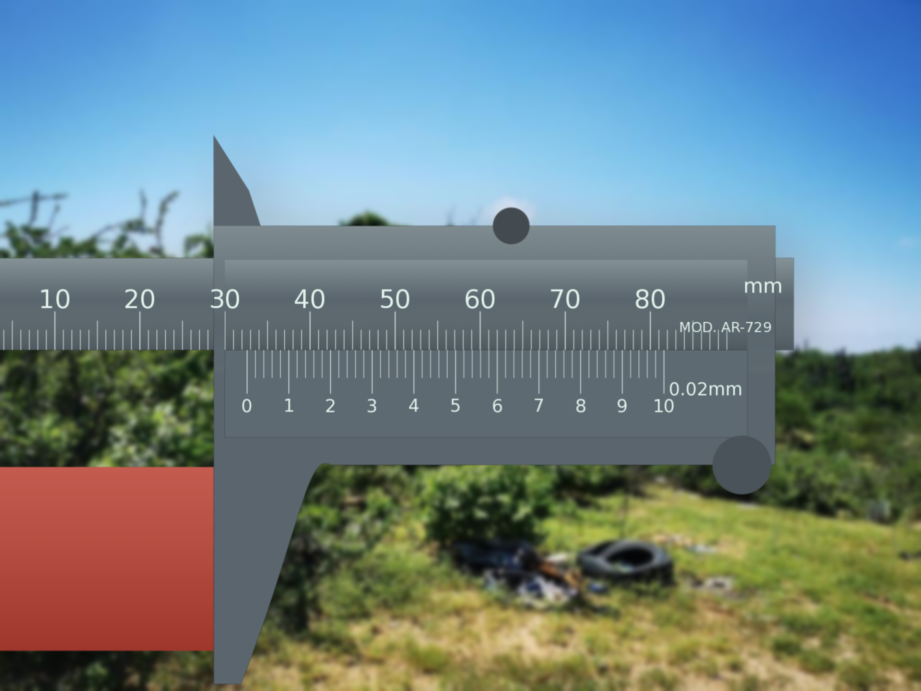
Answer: 32.6 mm
